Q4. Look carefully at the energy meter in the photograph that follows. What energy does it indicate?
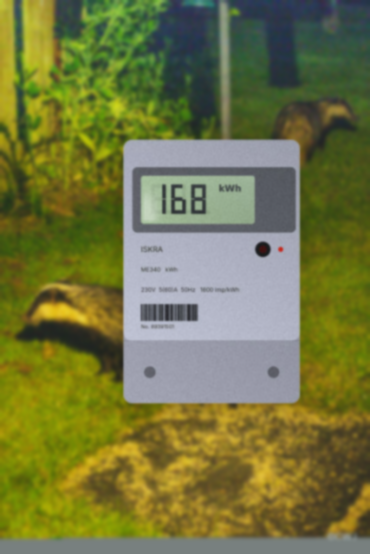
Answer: 168 kWh
